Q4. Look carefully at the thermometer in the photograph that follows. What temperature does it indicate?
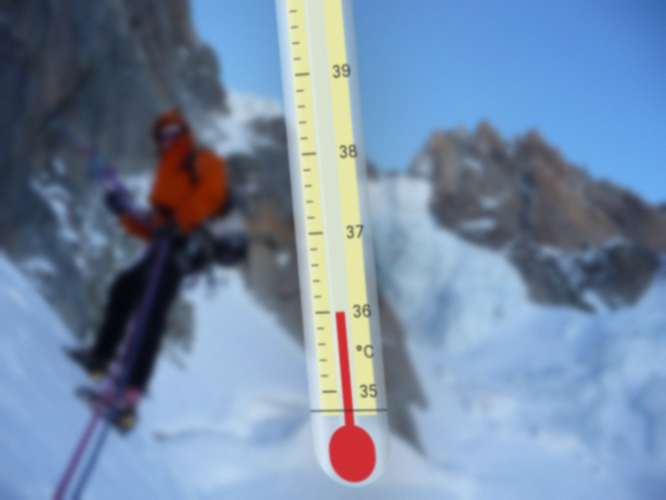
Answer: 36 °C
